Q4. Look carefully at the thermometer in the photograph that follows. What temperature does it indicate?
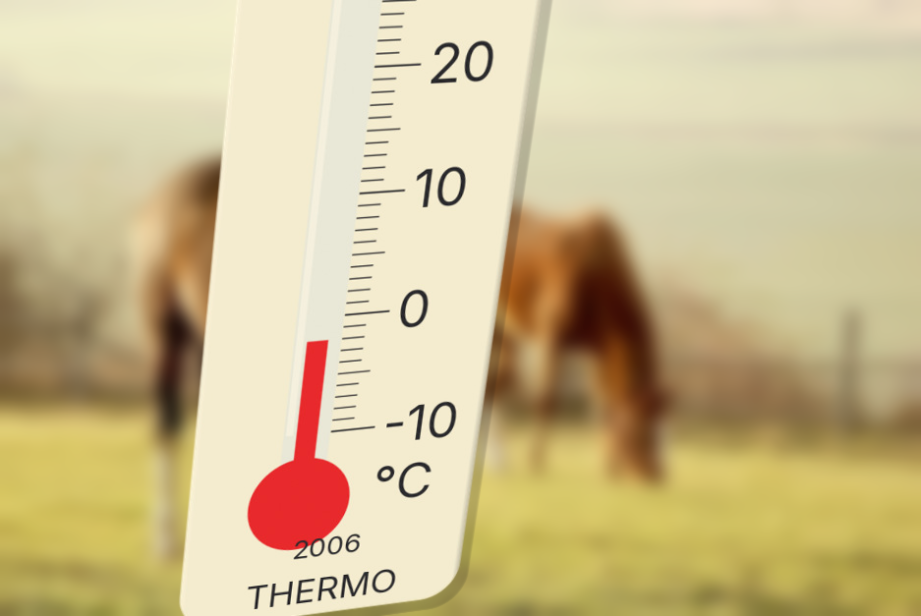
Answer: -2 °C
